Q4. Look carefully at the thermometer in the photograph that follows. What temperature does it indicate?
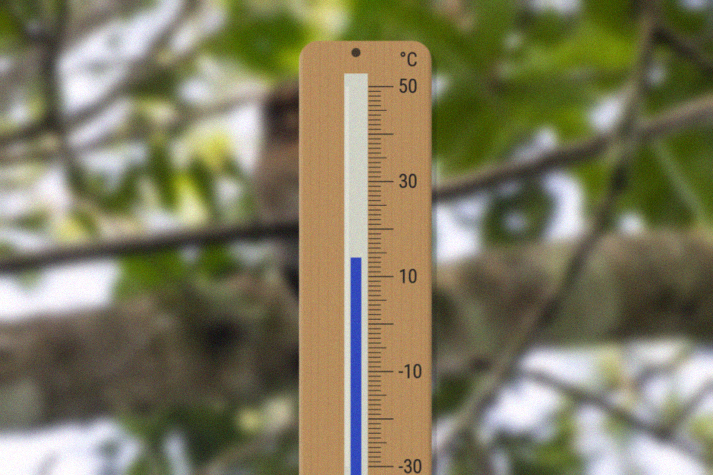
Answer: 14 °C
